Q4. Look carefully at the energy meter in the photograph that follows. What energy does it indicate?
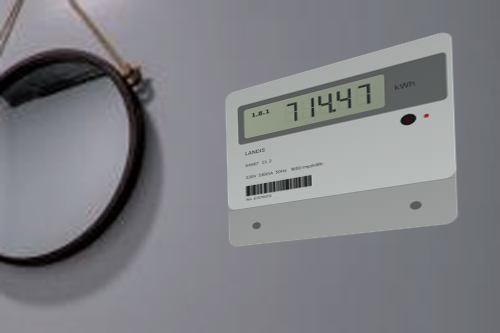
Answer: 714.47 kWh
